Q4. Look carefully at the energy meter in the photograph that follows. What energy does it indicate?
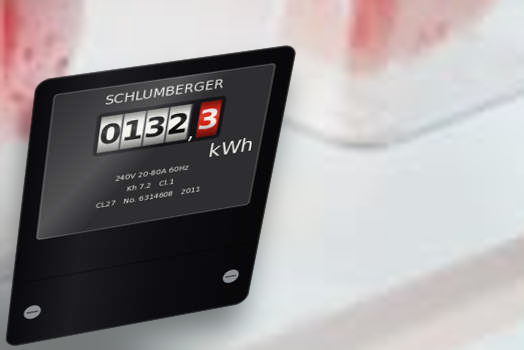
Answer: 132.3 kWh
